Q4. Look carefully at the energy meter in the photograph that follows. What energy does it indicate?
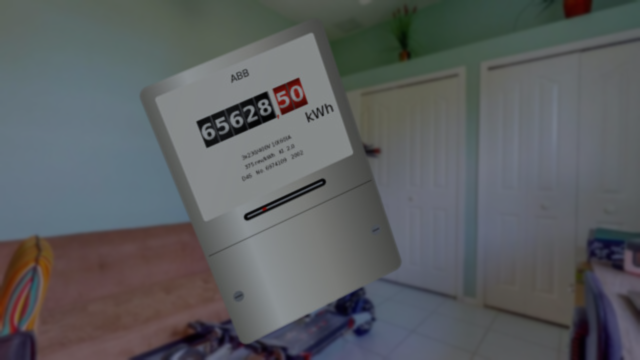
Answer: 65628.50 kWh
